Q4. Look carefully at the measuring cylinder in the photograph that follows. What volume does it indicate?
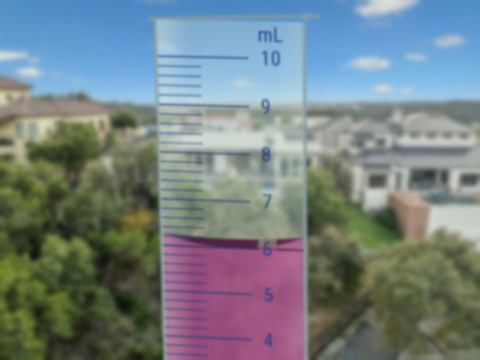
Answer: 6 mL
